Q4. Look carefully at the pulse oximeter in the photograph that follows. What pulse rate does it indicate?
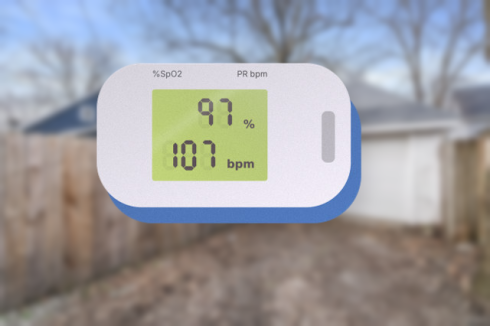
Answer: 107 bpm
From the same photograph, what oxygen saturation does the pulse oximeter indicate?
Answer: 97 %
